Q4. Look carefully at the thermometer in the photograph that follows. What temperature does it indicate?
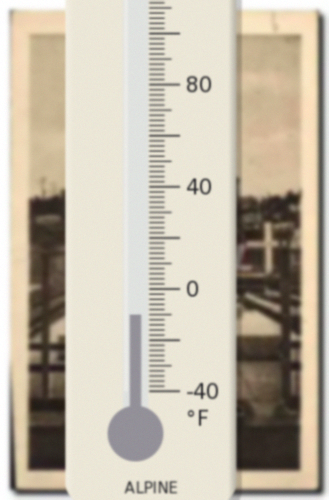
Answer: -10 °F
